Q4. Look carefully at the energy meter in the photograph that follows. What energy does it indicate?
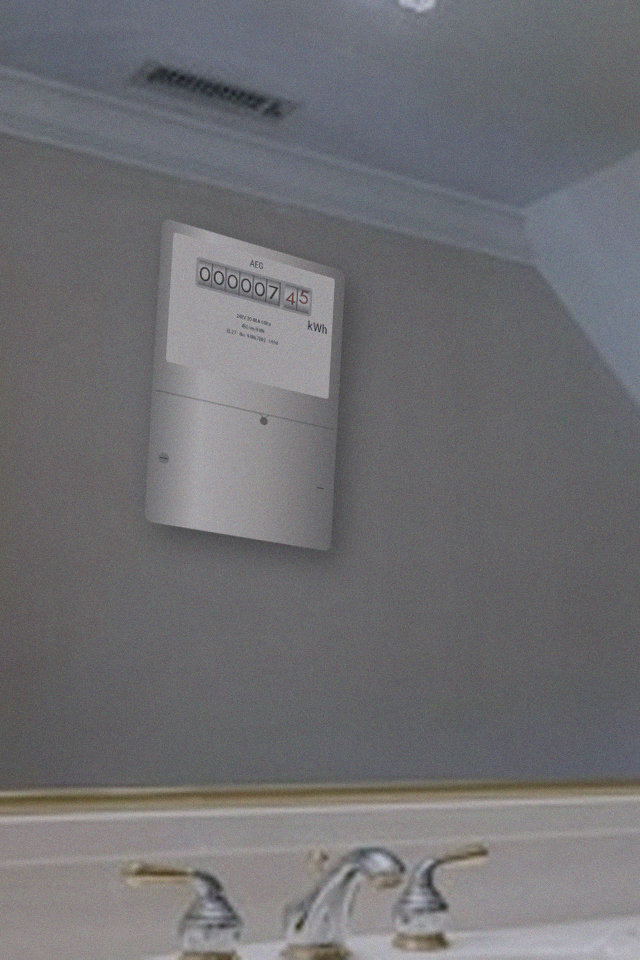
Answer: 7.45 kWh
